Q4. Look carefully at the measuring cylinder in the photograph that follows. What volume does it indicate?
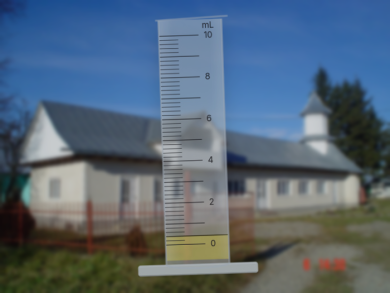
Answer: 0.4 mL
